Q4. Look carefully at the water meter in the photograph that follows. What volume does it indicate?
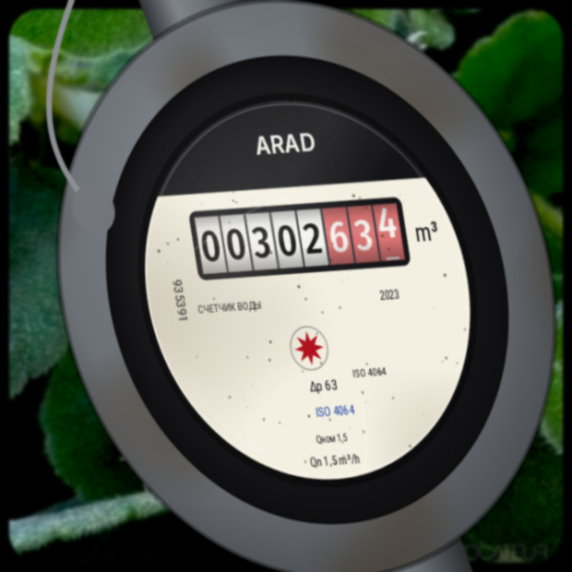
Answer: 302.634 m³
